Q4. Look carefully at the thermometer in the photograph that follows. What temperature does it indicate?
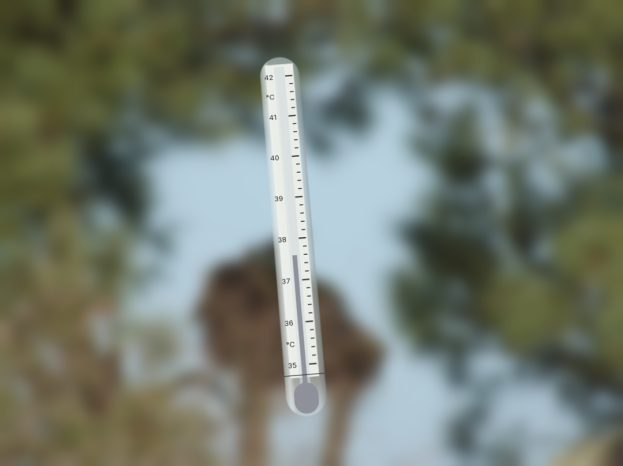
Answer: 37.6 °C
